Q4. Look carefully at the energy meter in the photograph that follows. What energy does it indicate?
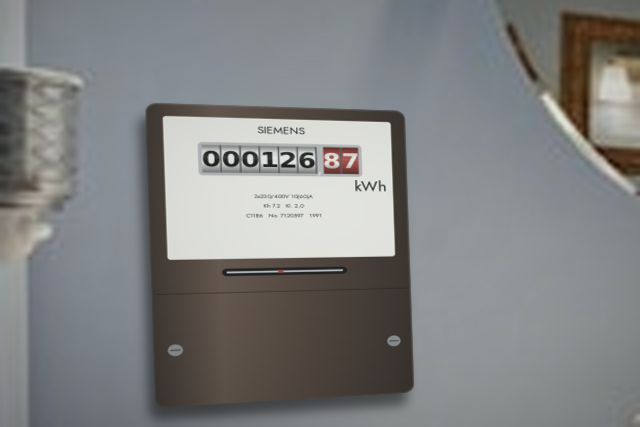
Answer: 126.87 kWh
